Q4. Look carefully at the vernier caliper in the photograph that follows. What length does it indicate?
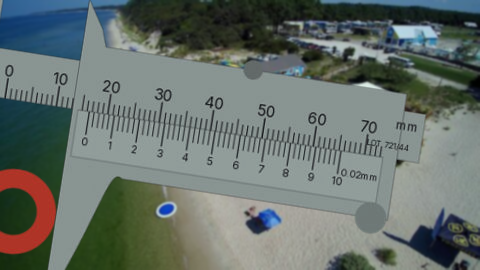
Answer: 16.4 mm
